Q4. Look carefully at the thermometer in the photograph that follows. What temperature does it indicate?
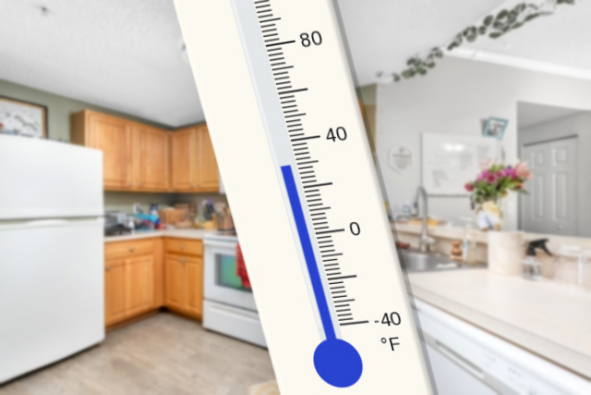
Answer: 30 °F
